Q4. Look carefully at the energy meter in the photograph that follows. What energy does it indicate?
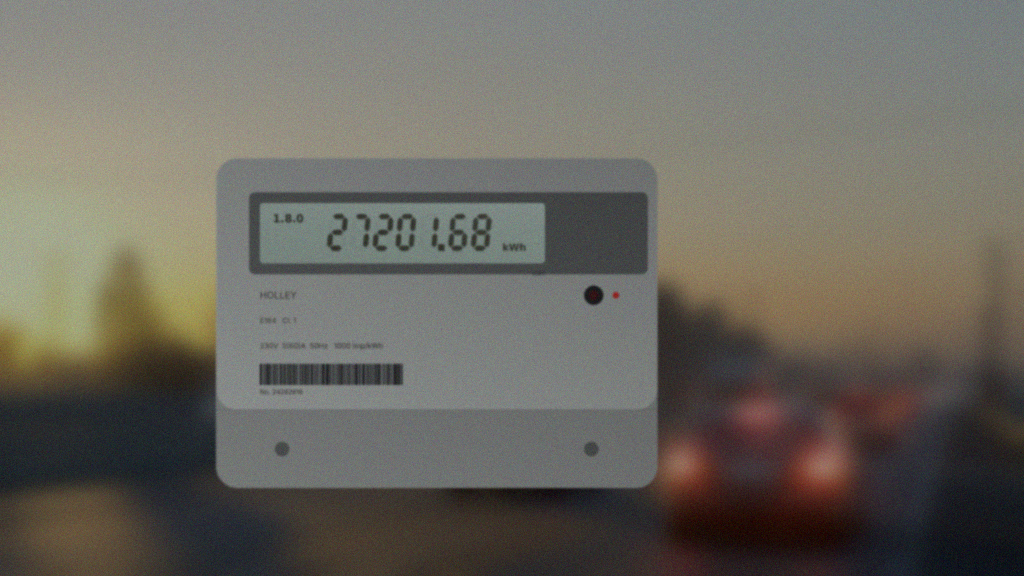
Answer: 27201.68 kWh
